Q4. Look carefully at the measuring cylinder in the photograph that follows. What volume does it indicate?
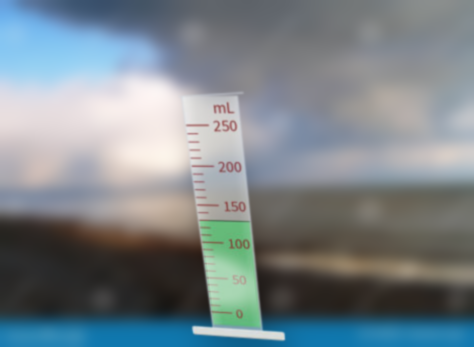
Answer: 130 mL
